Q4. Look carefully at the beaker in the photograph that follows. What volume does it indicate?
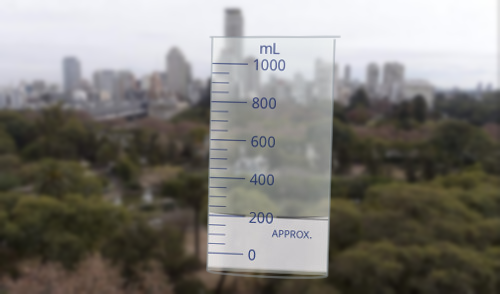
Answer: 200 mL
